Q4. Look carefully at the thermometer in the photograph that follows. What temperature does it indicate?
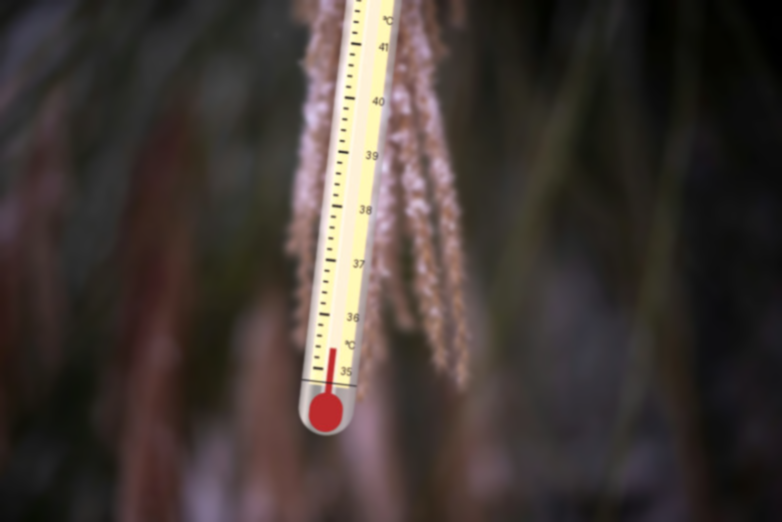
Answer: 35.4 °C
